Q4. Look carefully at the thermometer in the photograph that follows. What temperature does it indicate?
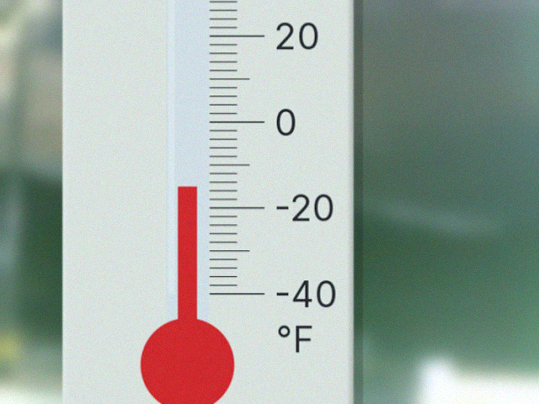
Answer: -15 °F
